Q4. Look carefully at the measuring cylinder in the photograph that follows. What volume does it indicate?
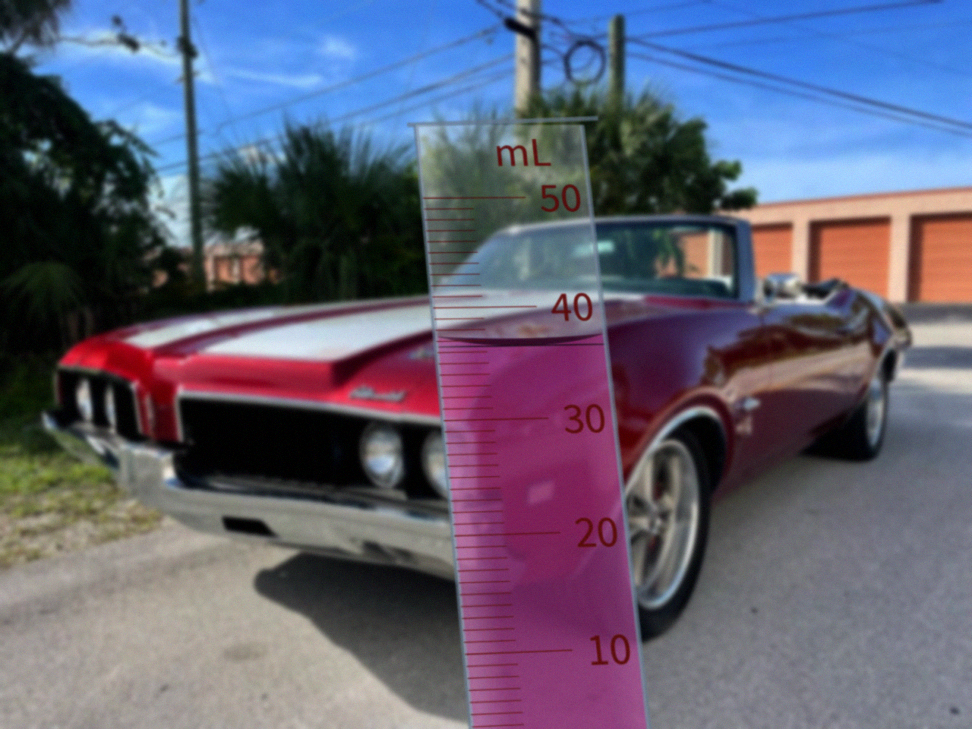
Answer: 36.5 mL
